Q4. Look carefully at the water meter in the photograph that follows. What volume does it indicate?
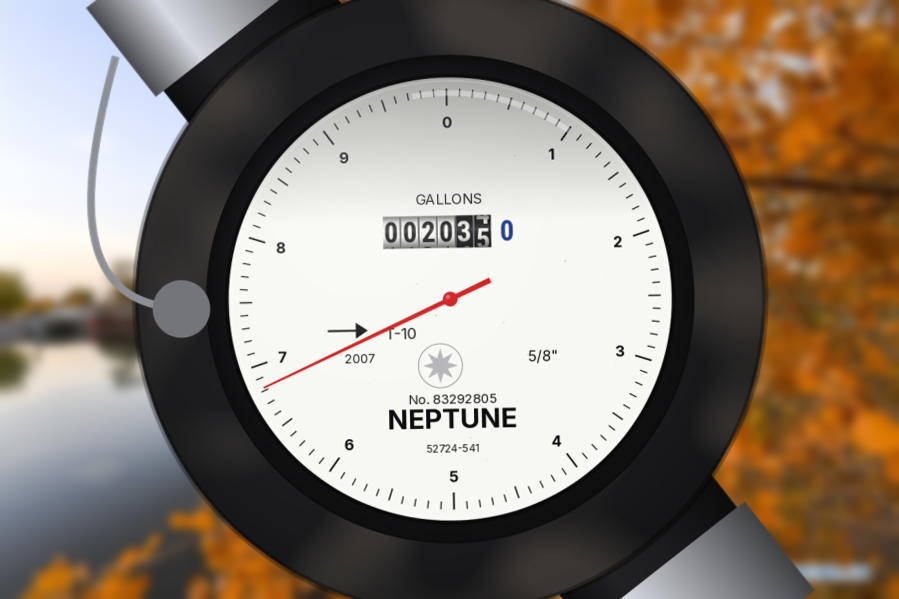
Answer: 20346.8 gal
